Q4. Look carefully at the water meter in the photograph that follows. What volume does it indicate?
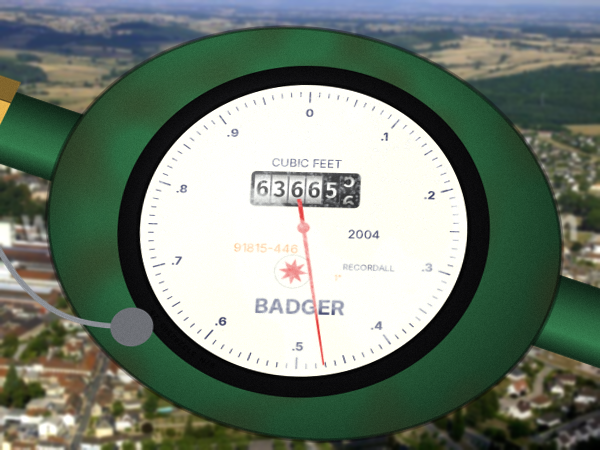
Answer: 636655.47 ft³
